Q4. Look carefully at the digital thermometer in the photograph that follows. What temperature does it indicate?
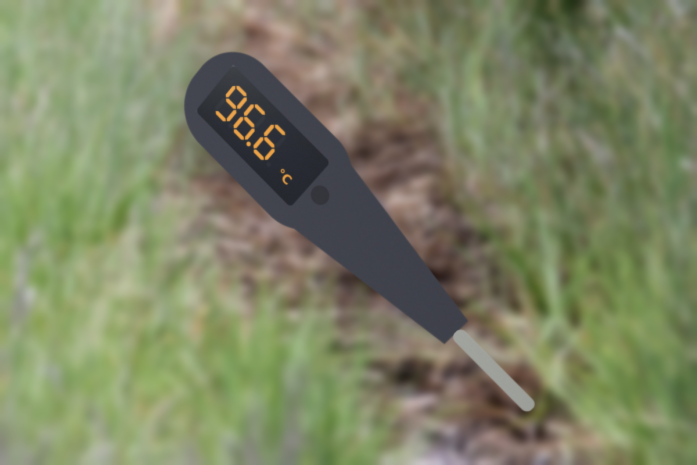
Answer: 96.6 °C
